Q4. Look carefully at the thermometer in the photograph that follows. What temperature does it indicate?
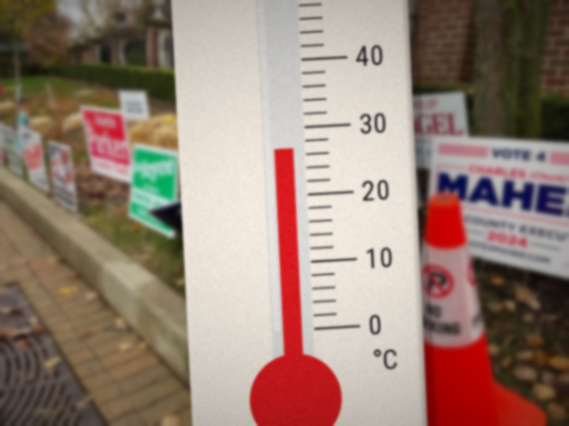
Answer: 27 °C
